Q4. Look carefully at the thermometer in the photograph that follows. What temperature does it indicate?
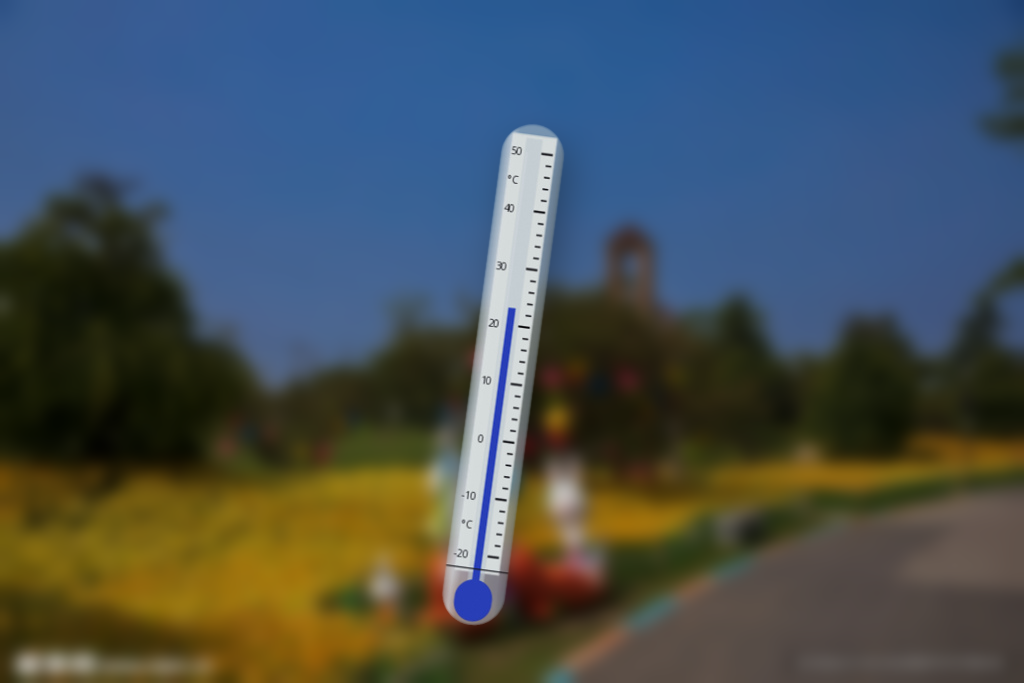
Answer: 23 °C
